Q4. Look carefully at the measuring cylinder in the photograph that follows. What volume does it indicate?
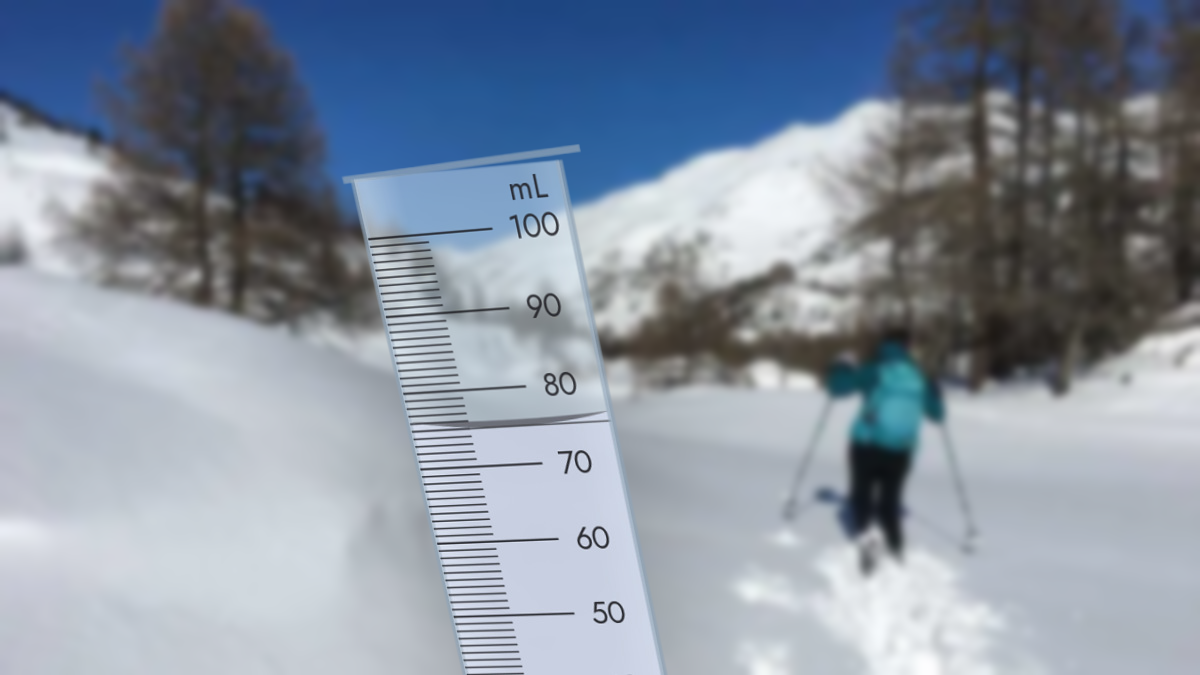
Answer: 75 mL
